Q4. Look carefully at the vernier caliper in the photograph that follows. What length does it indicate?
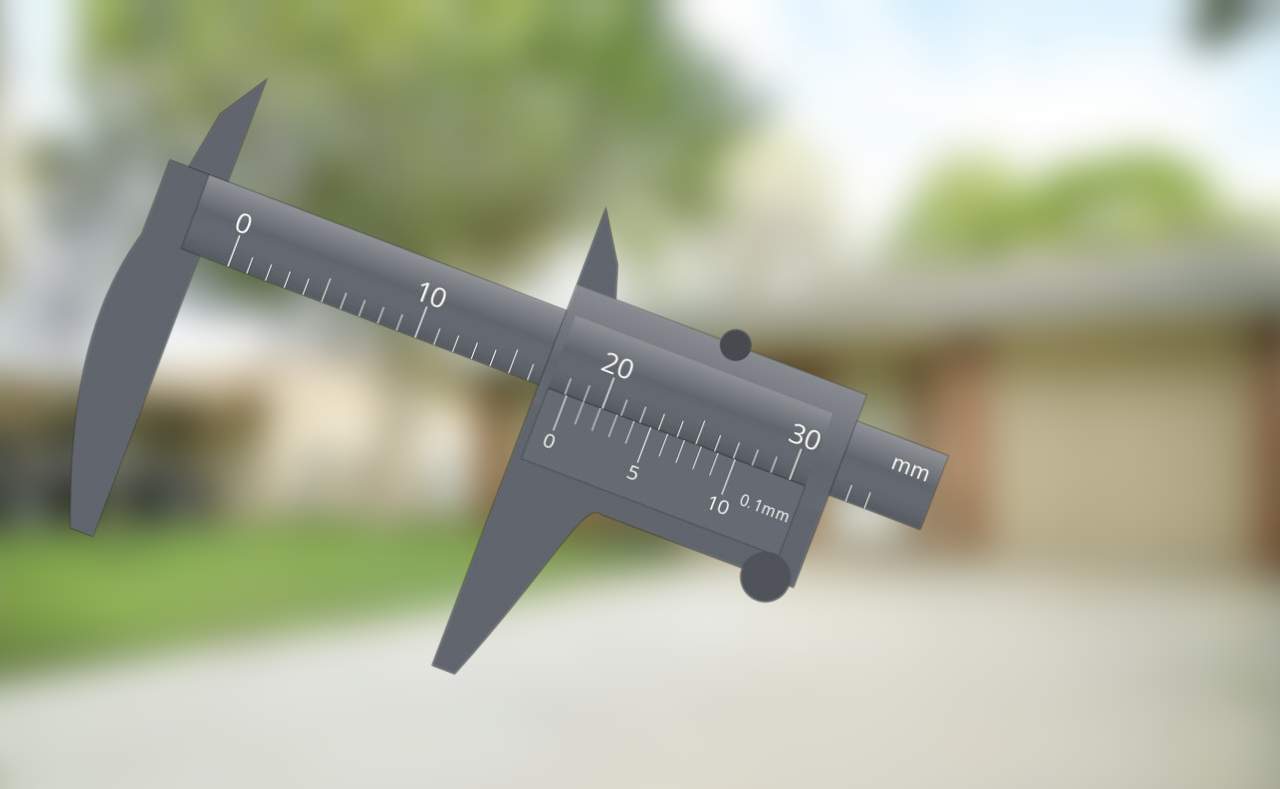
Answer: 18.1 mm
